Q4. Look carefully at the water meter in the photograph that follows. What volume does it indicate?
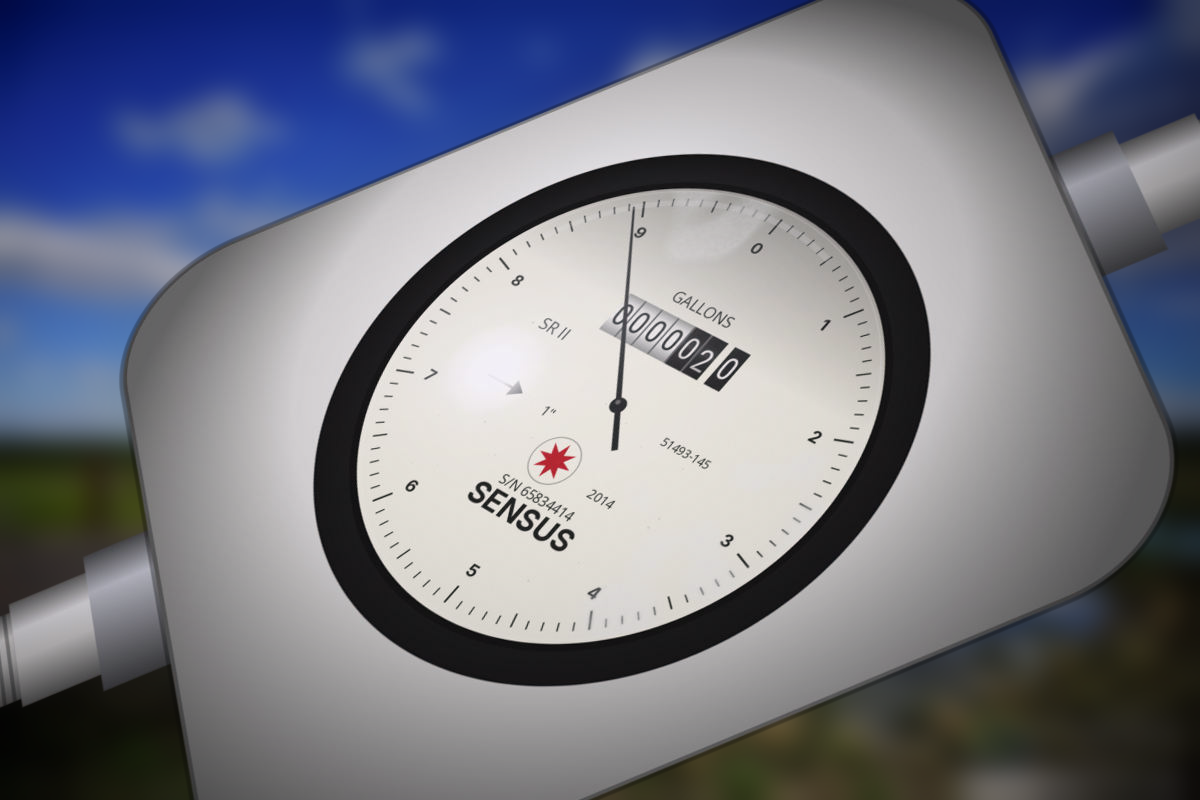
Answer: 18.9 gal
